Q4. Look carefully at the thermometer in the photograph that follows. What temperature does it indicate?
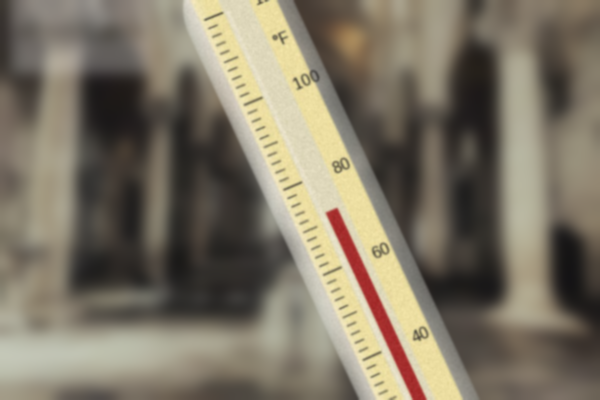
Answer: 72 °F
